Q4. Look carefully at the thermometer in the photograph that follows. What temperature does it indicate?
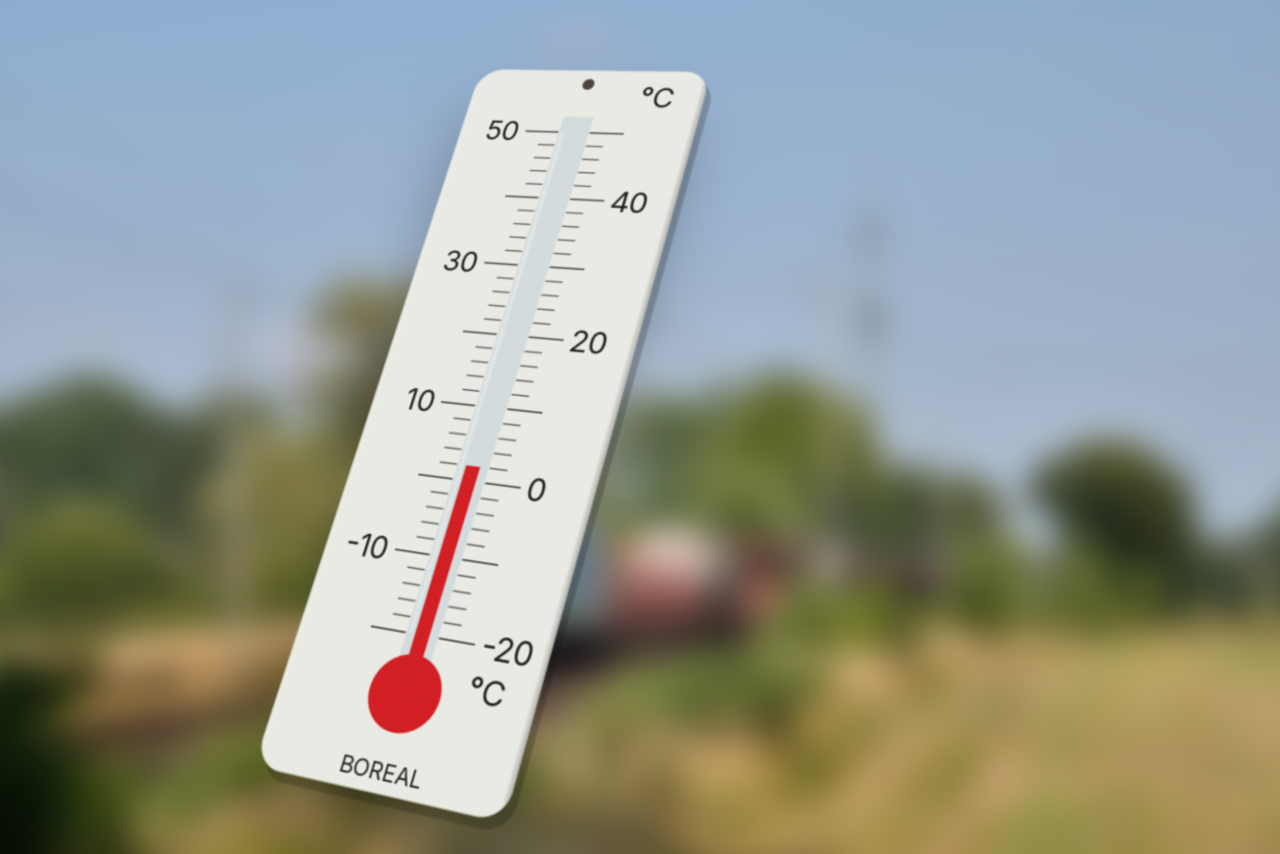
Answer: 2 °C
